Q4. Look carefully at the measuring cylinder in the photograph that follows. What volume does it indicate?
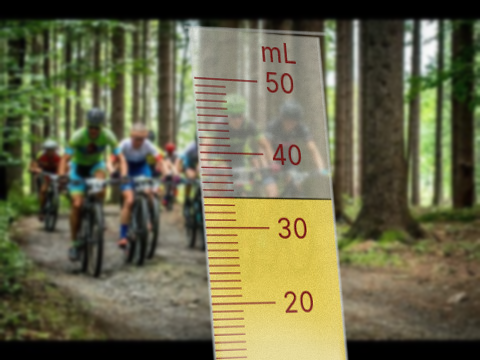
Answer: 34 mL
